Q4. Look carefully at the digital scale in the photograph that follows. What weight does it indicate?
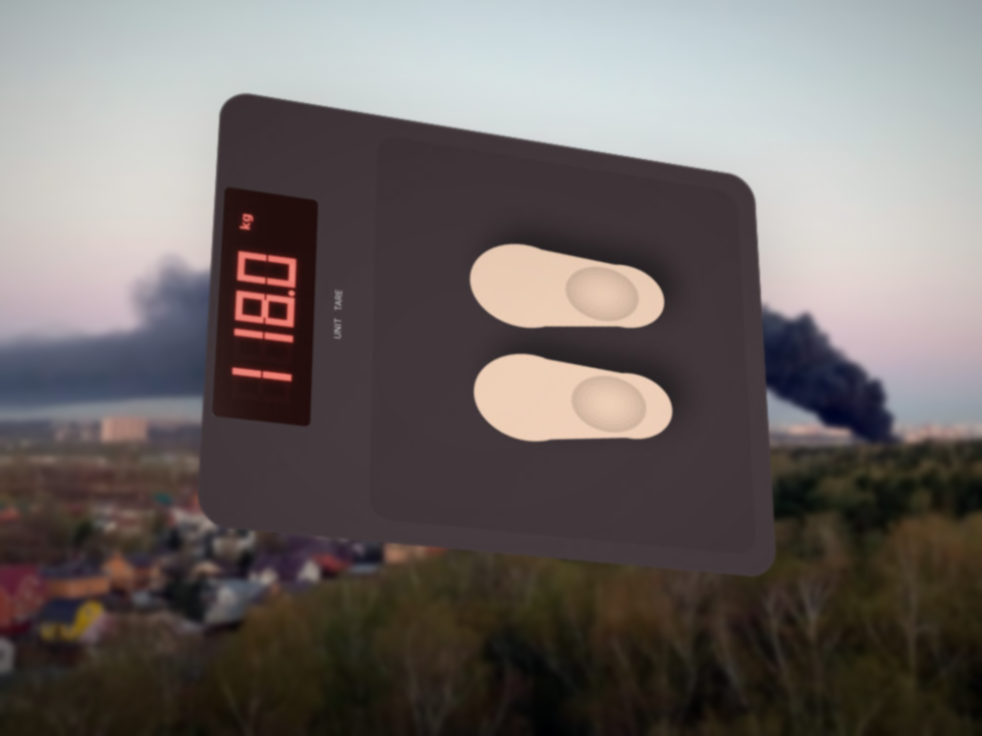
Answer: 118.0 kg
